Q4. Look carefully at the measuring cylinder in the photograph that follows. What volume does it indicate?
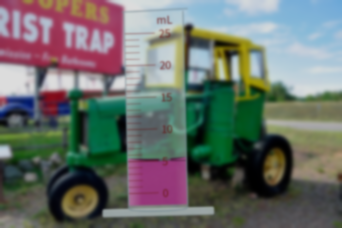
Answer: 5 mL
